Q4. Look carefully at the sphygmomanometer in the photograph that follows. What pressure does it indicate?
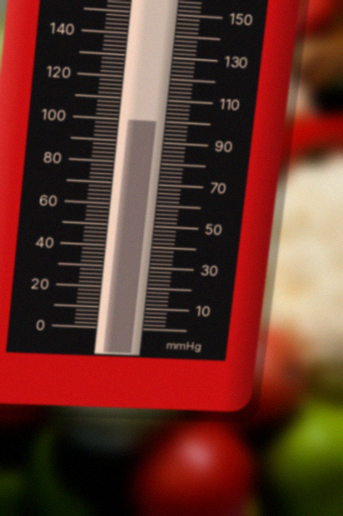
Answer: 100 mmHg
